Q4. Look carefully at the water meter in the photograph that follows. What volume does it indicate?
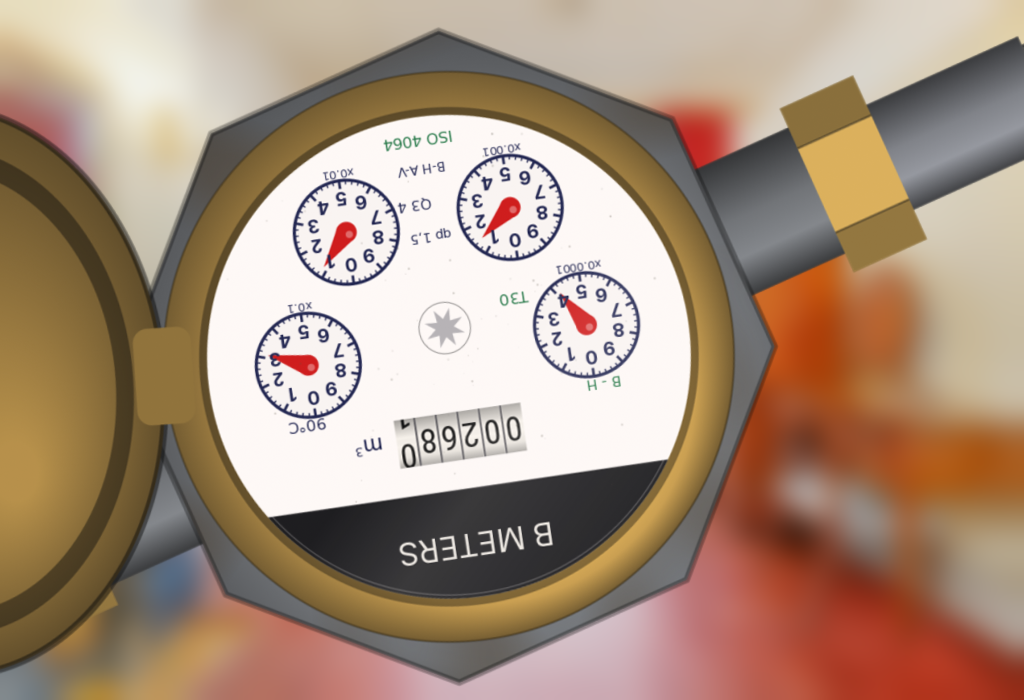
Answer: 2680.3114 m³
